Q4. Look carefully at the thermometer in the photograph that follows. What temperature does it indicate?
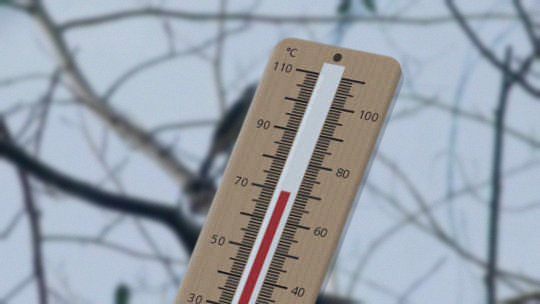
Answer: 70 °C
